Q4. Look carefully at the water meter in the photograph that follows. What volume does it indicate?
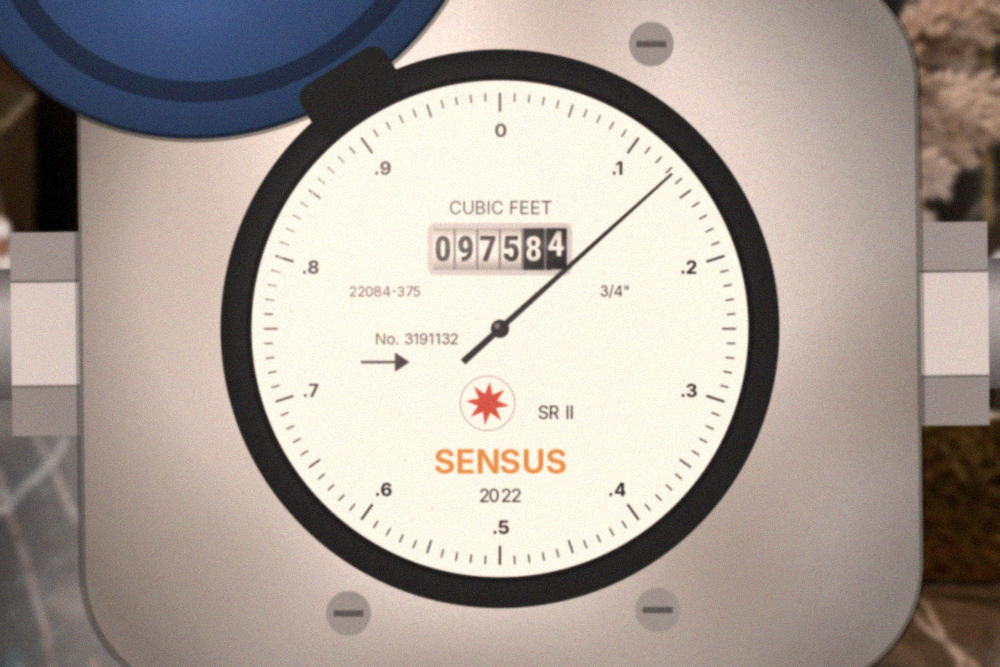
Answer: 97584.13 ft³
